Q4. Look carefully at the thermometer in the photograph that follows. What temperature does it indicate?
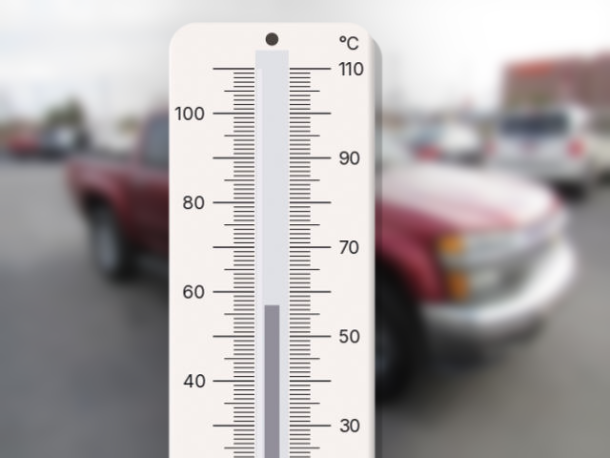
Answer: 57 °C
